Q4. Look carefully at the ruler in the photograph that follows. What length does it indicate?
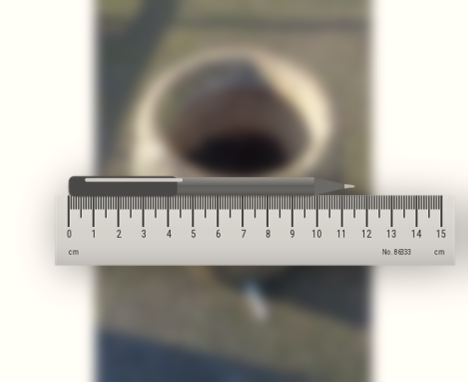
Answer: 11.5 cm
